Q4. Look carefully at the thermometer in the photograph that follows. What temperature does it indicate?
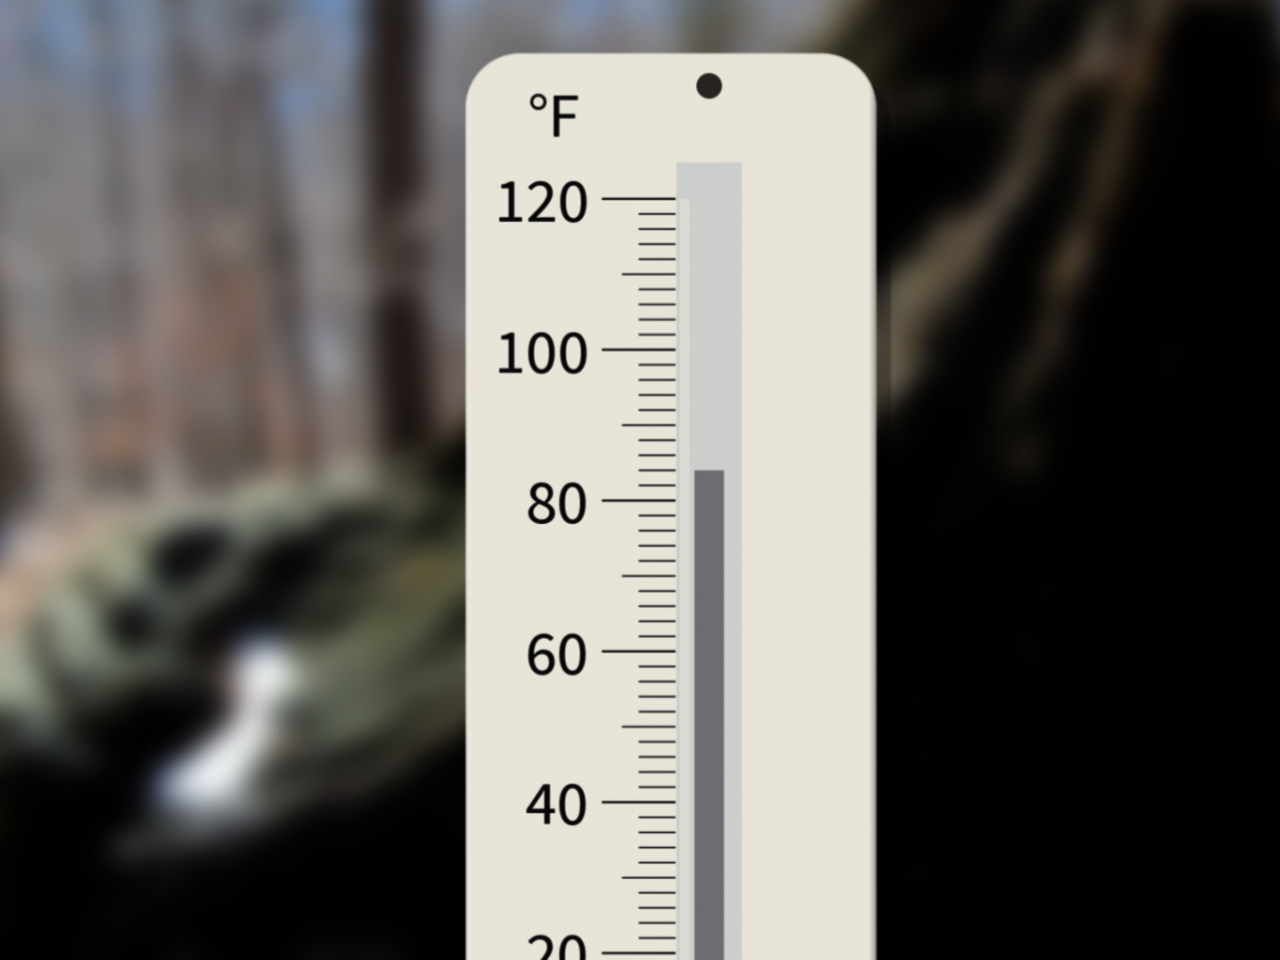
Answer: 84 °F
